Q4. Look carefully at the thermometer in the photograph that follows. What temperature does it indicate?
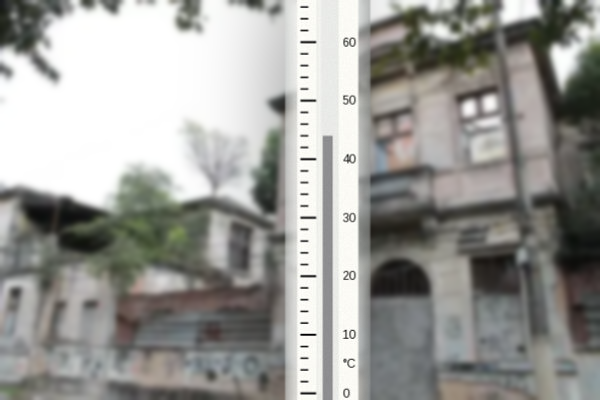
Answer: 44 °C
